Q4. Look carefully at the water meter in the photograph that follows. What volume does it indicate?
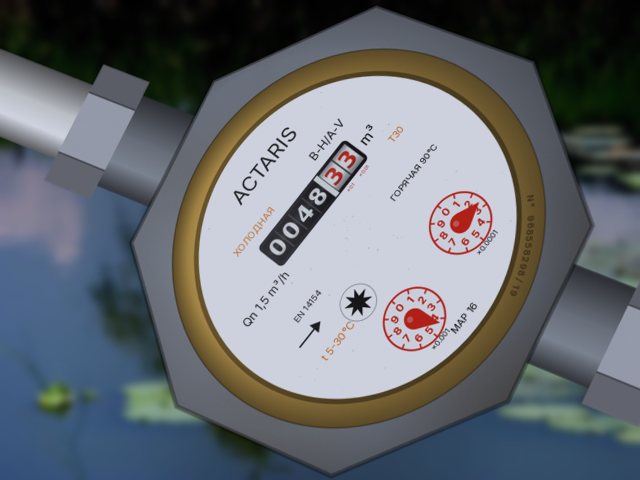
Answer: 48.3342 m³
